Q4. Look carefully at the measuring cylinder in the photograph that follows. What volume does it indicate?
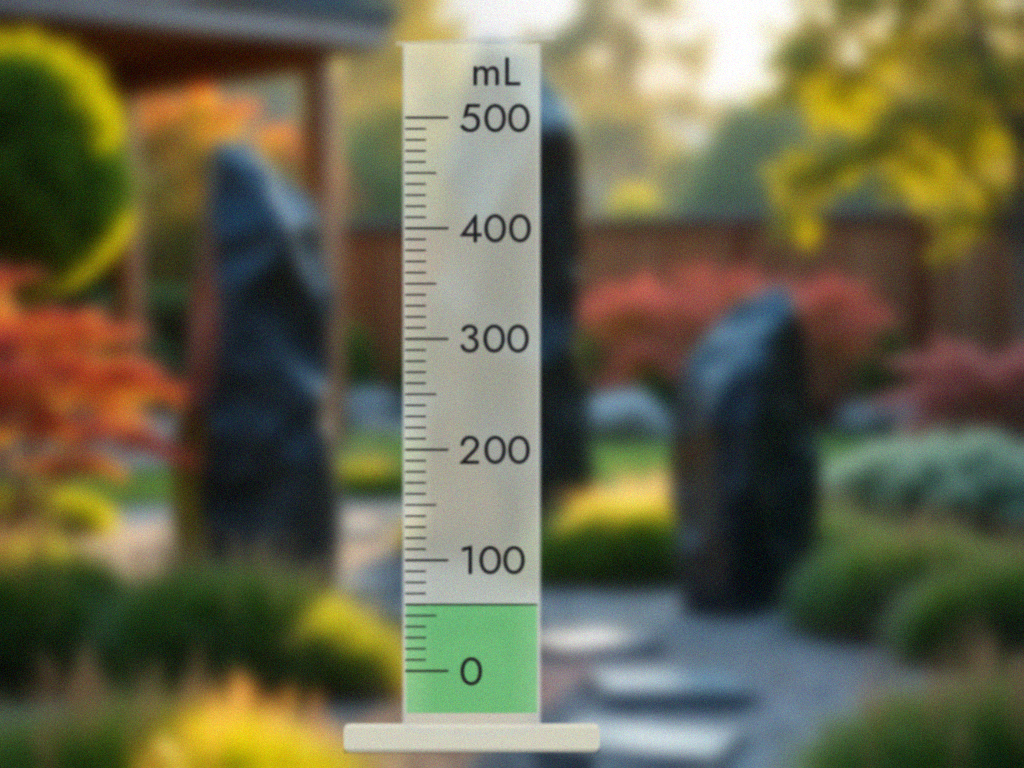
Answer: 60 mL
